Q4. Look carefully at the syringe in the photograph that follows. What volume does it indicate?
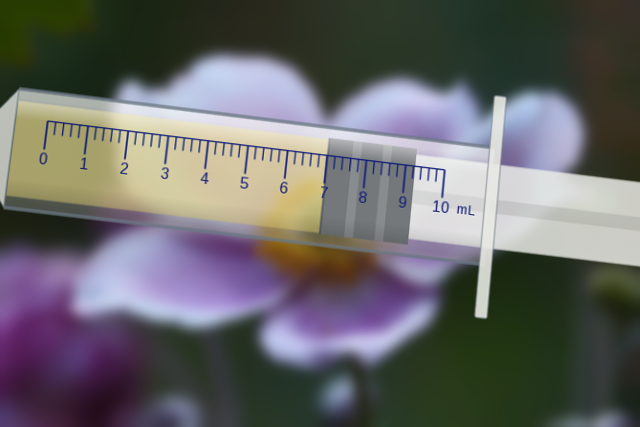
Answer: 7 mL
